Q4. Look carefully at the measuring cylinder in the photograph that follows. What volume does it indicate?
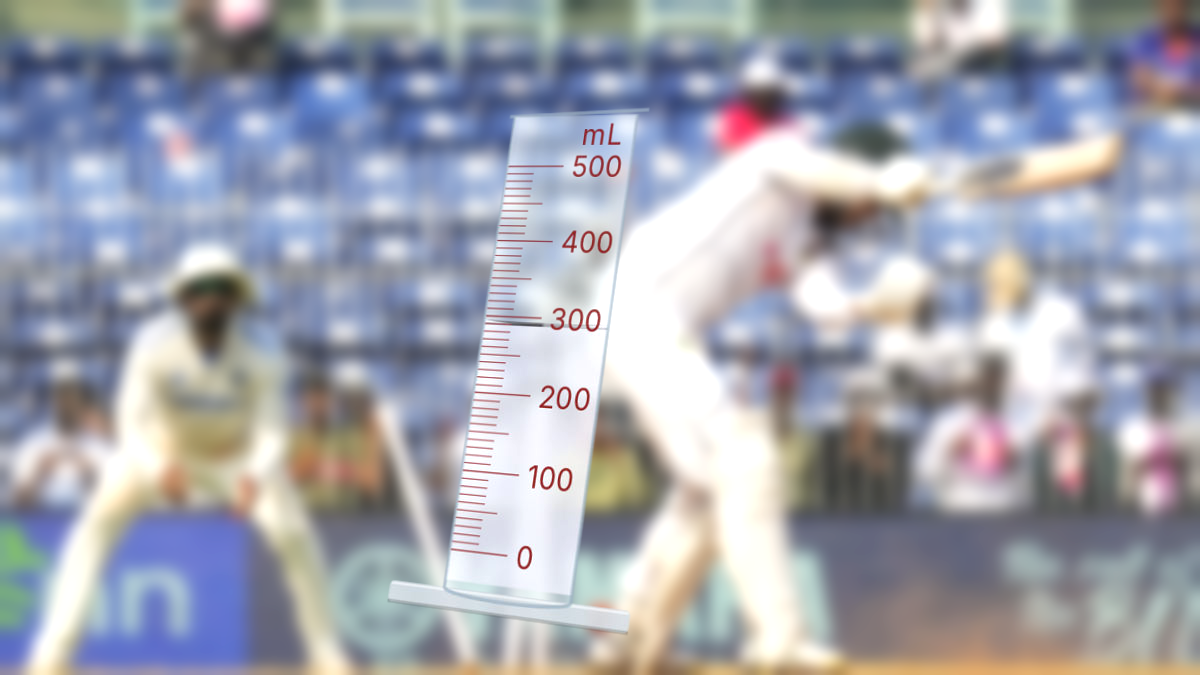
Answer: 290 mL
